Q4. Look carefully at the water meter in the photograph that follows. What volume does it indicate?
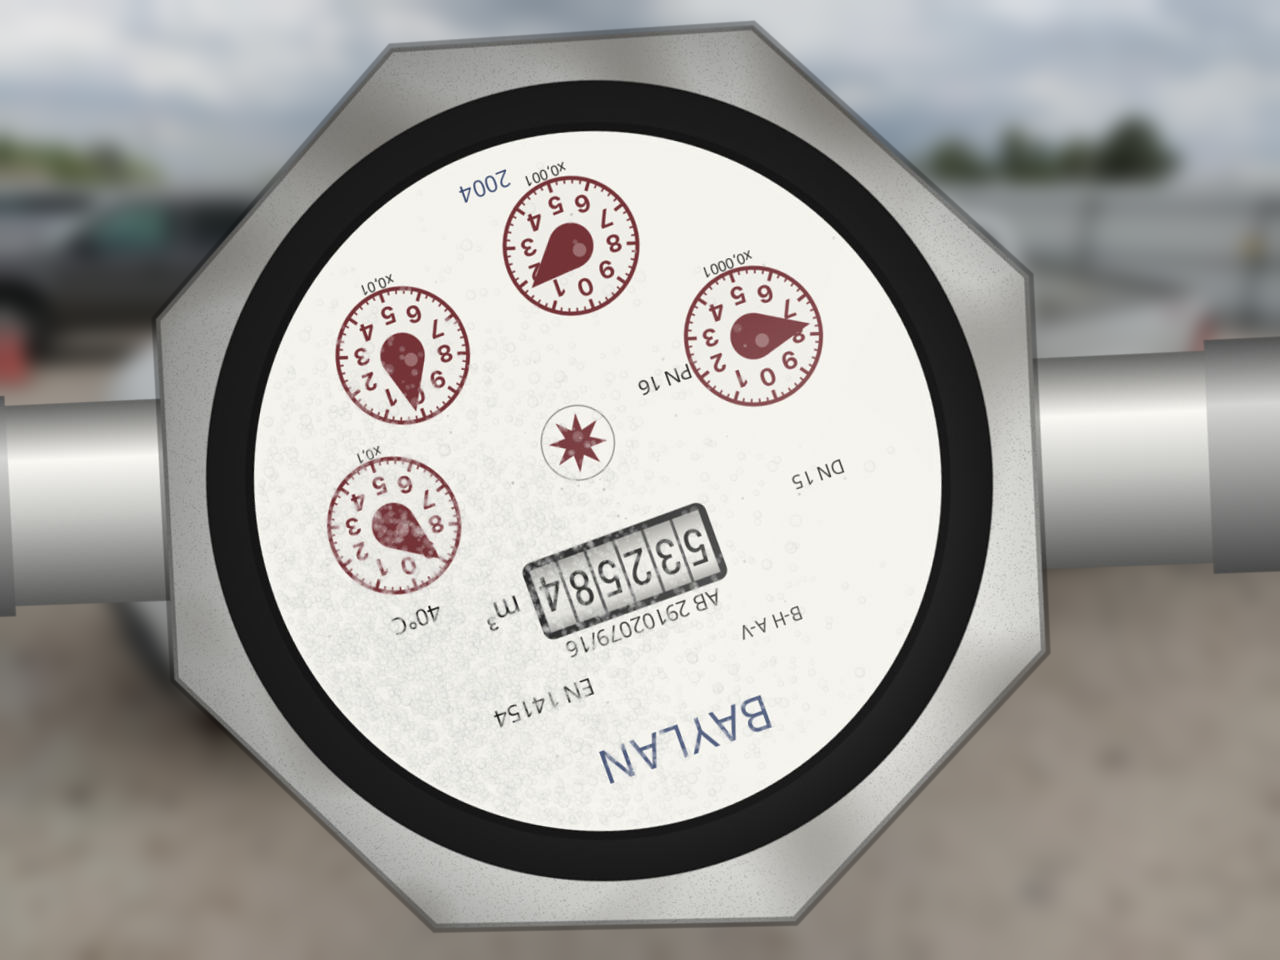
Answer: 532583.9017 m³
